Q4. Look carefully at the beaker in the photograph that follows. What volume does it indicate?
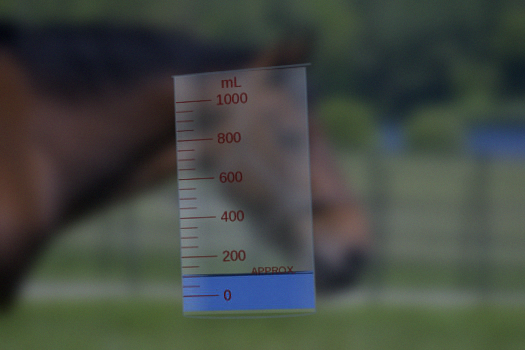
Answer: 100 mL
